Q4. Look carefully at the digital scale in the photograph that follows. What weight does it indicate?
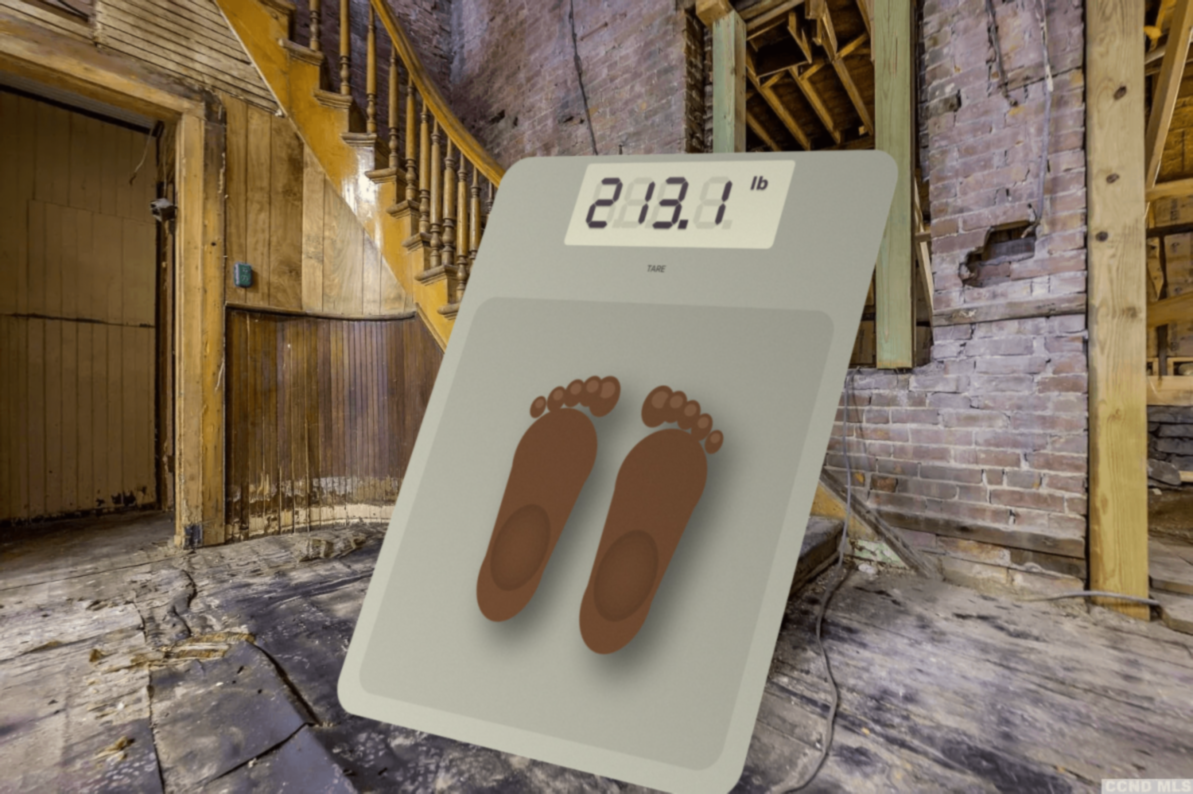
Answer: 213.1 lb
